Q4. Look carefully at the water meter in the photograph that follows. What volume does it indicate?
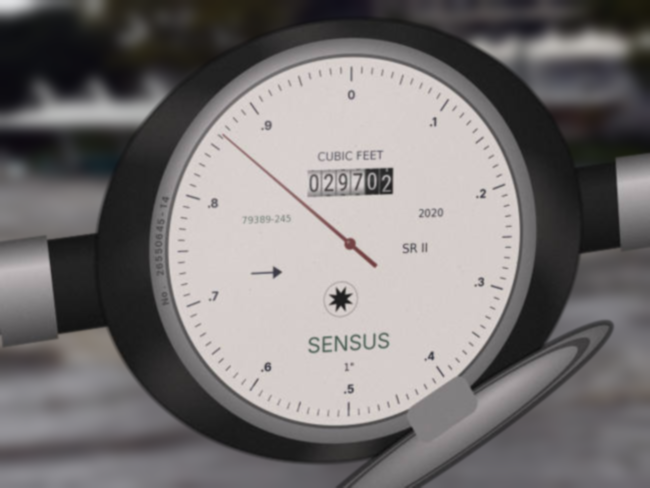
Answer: 29701.86 ft³
